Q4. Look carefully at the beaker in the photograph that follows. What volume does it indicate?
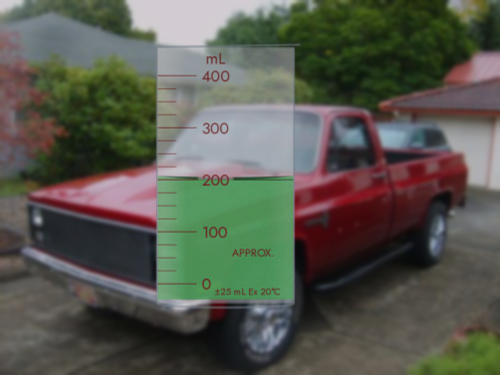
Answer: 200 mL
